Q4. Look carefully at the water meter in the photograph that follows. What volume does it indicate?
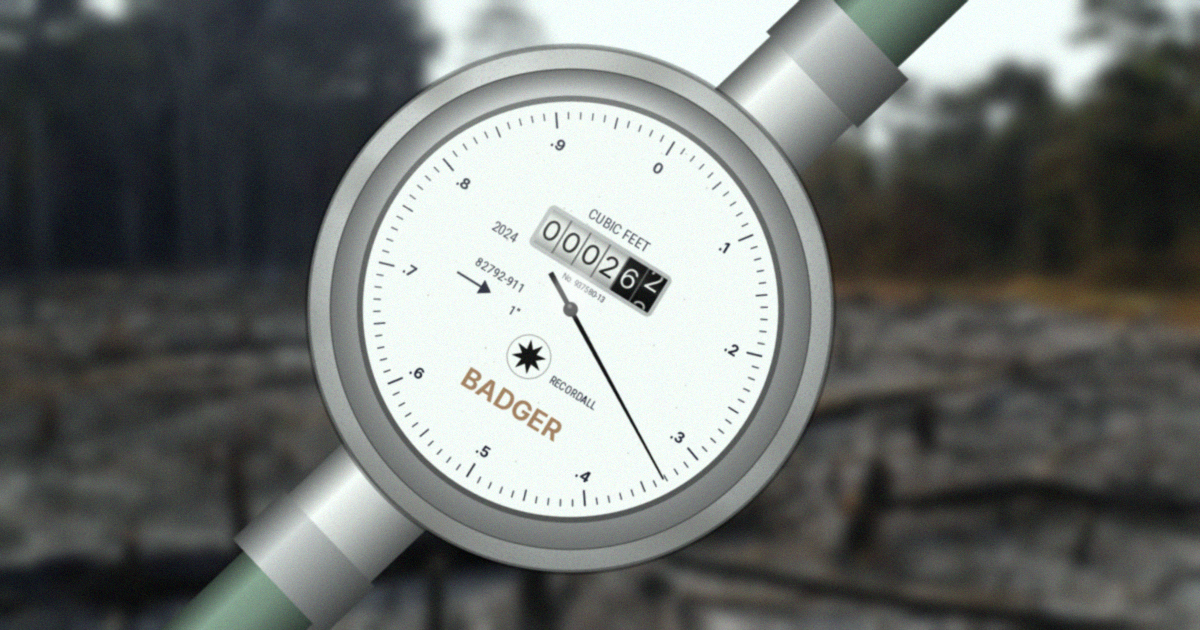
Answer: 262.33 ft³
